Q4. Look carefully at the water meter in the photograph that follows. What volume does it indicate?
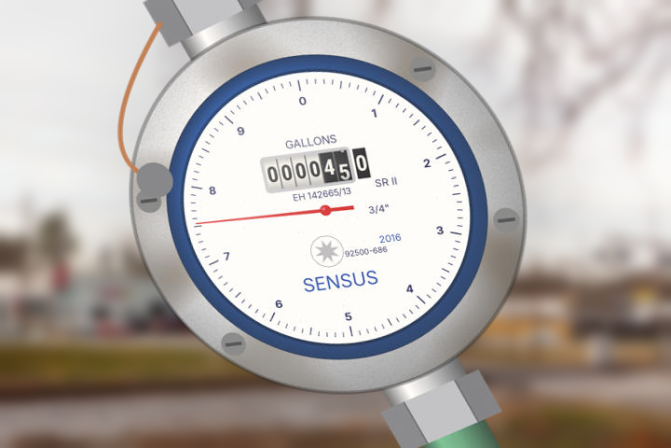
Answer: 447.5 gal
